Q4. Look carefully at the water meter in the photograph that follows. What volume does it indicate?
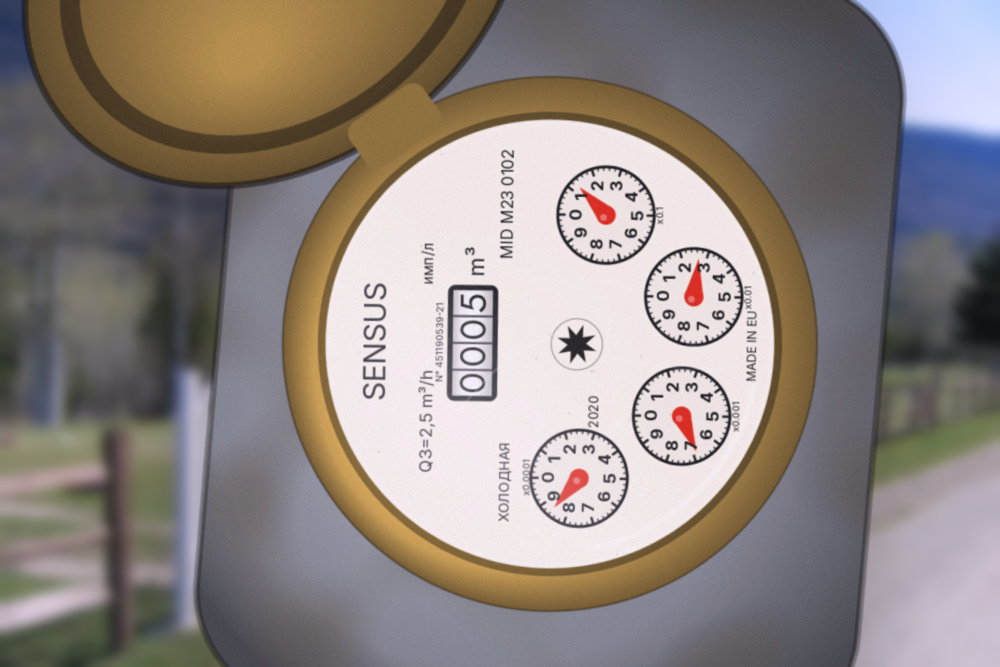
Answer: 5.1268 m³
